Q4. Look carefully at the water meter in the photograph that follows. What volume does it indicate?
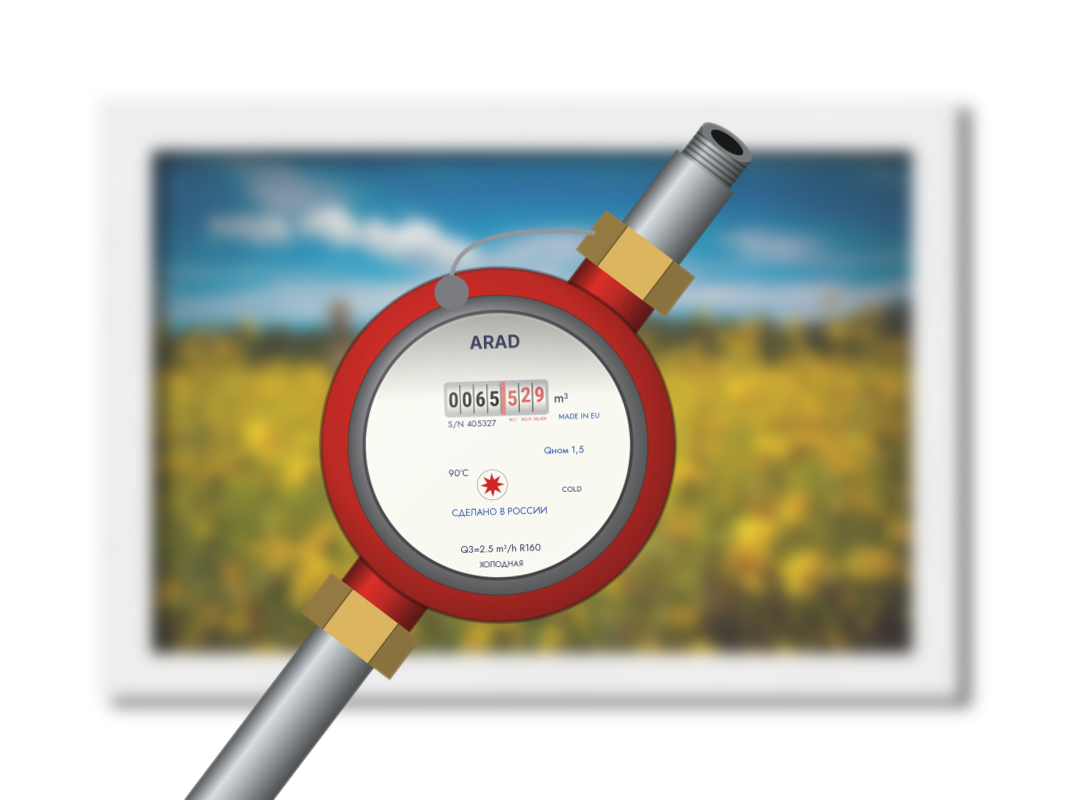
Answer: 65.529 m³
